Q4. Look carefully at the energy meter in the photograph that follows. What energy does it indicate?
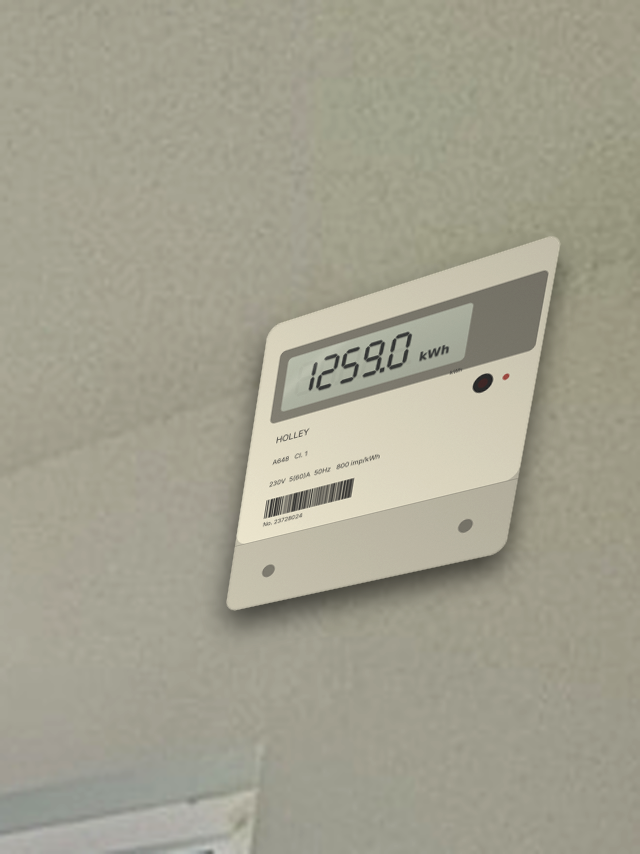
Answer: 1259.0 kWh
